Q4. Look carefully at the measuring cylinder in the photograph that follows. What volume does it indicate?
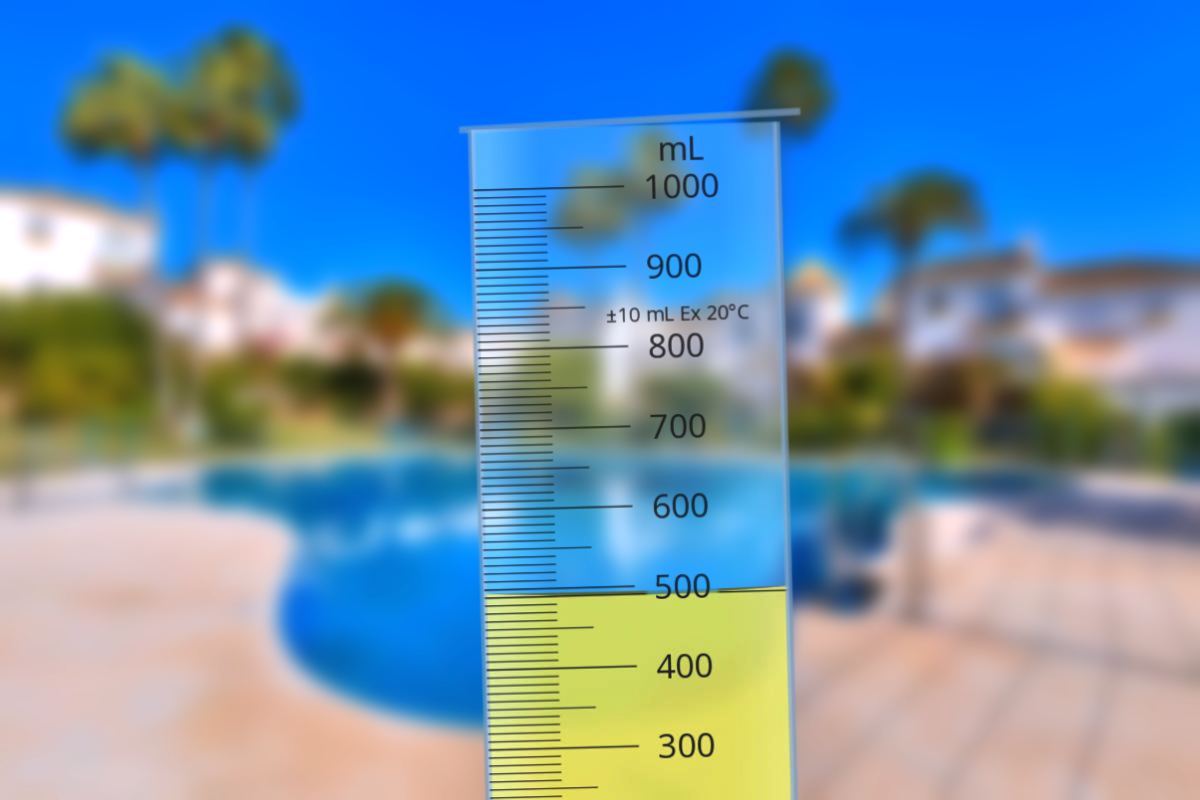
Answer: 490 mL
